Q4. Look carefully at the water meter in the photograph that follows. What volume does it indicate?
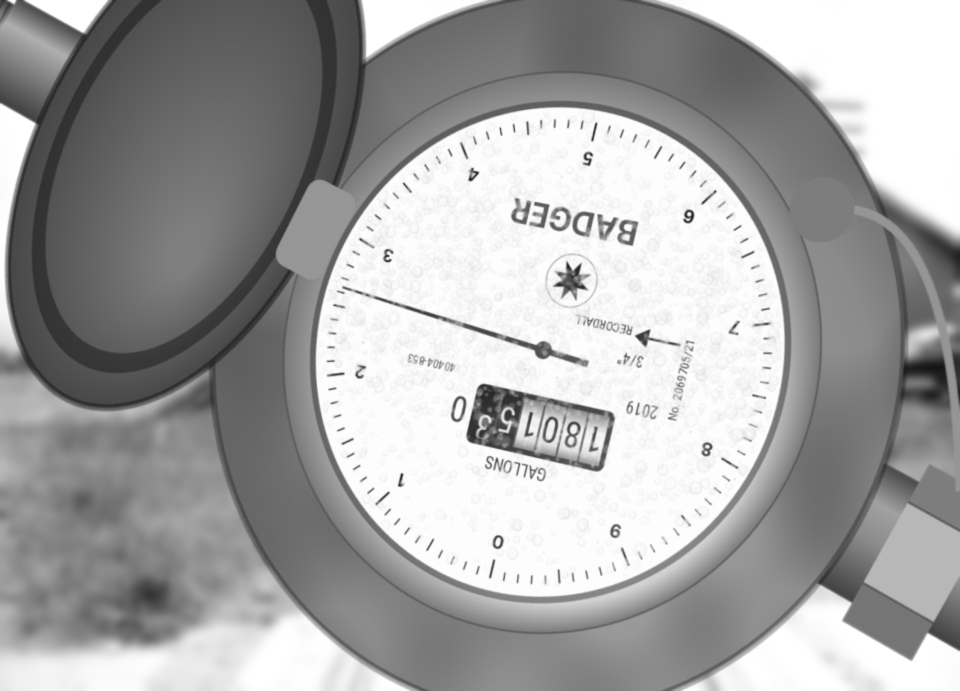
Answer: 1801532.6 gal
